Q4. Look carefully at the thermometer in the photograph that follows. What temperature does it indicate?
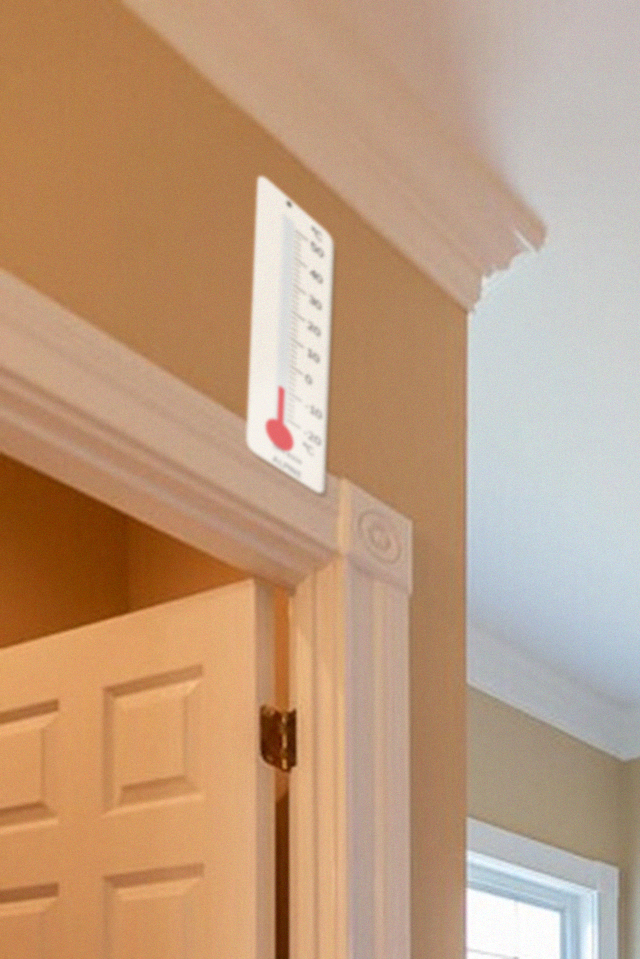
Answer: -10 °C
